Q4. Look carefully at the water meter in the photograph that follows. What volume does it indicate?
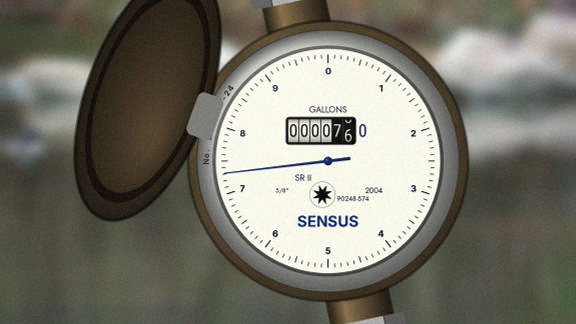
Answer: 757.3 gal
